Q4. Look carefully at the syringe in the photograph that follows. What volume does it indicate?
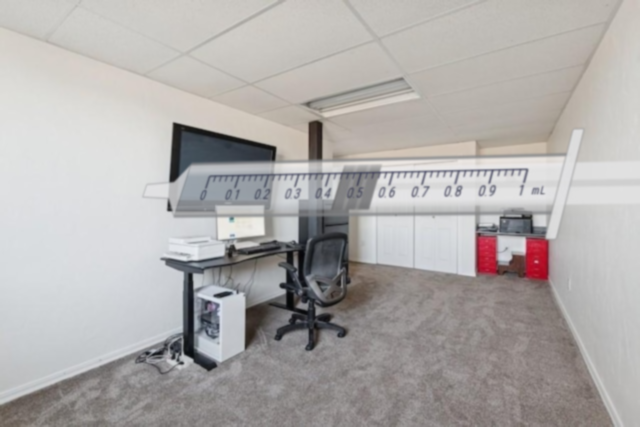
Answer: 0.44 mL
